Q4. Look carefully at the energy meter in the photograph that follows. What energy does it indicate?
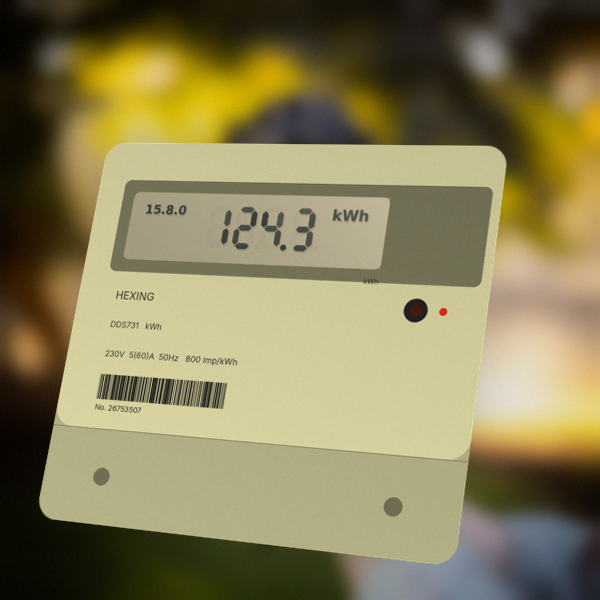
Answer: 124.3 kWh
